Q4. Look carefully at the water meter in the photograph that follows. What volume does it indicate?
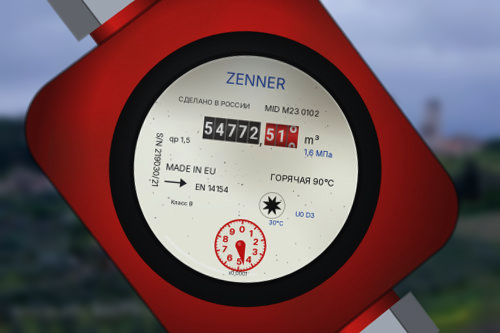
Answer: 54772.5184 m³
